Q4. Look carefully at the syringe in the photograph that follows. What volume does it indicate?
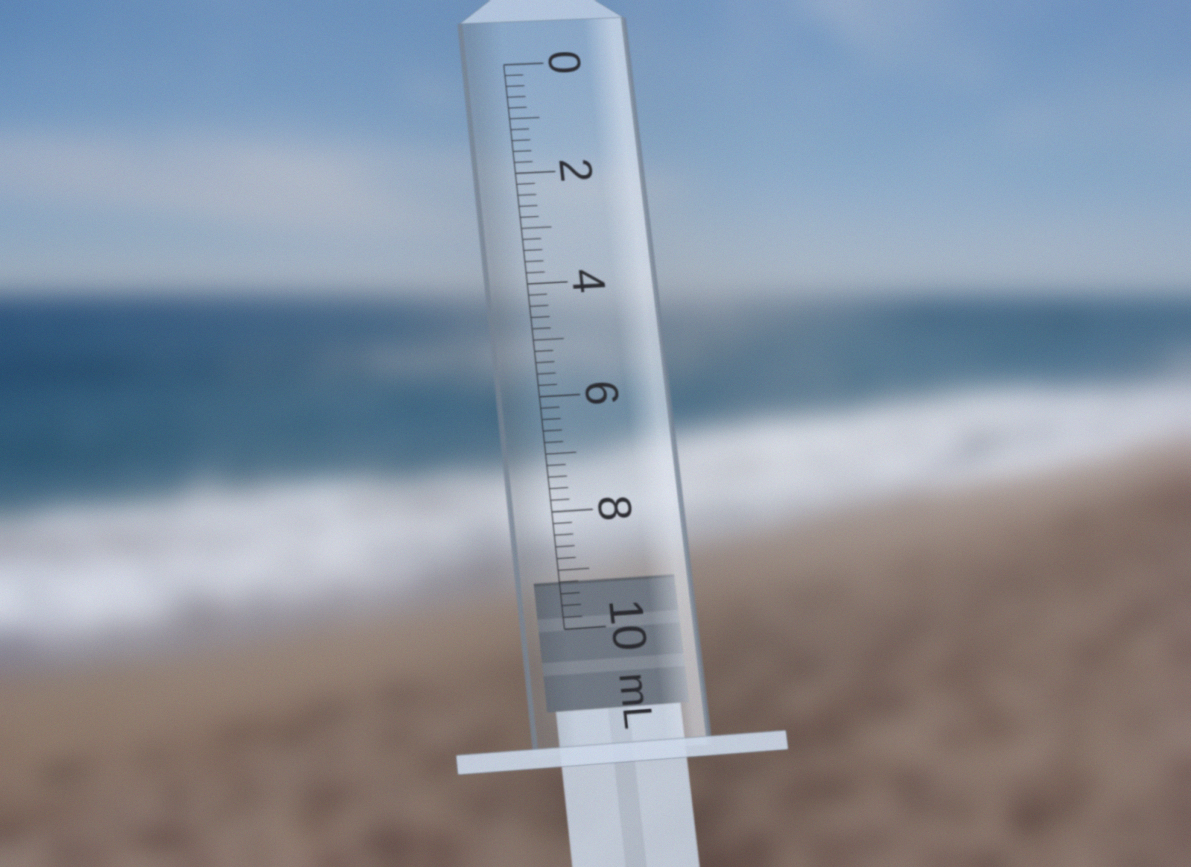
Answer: 9.2 mL
